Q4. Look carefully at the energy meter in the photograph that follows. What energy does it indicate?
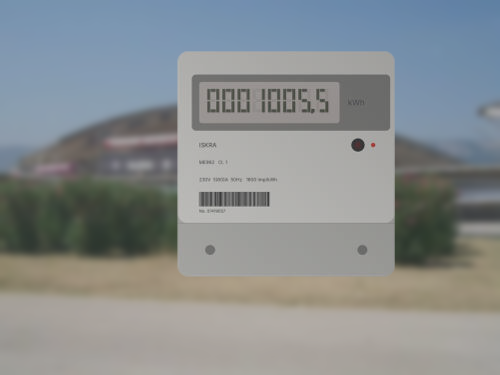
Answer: 1005.5 kWh
